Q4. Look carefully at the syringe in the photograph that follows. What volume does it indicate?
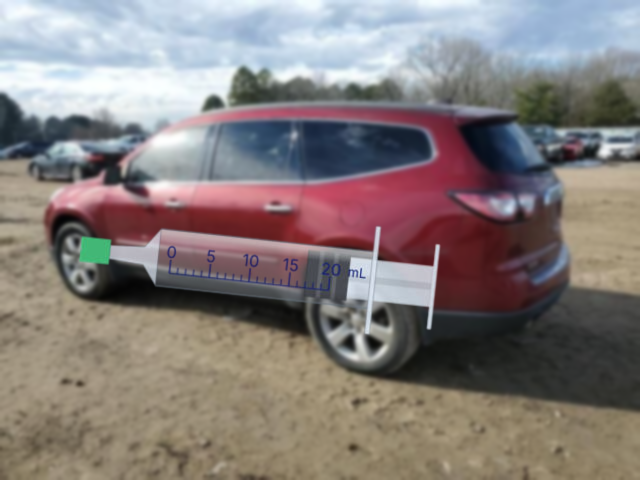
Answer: 17 mL
